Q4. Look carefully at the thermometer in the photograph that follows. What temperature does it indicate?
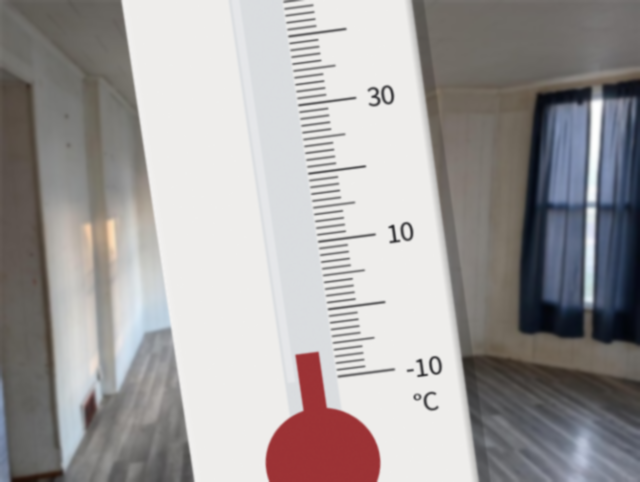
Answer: -6 °C
